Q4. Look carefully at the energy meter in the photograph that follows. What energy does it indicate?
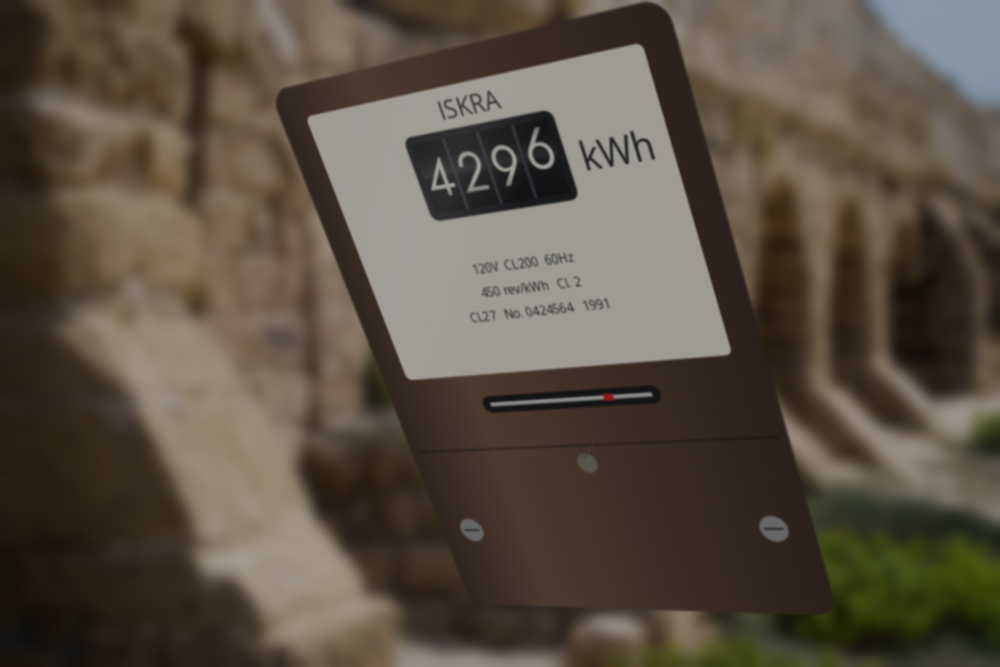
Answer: 4296 kWh
